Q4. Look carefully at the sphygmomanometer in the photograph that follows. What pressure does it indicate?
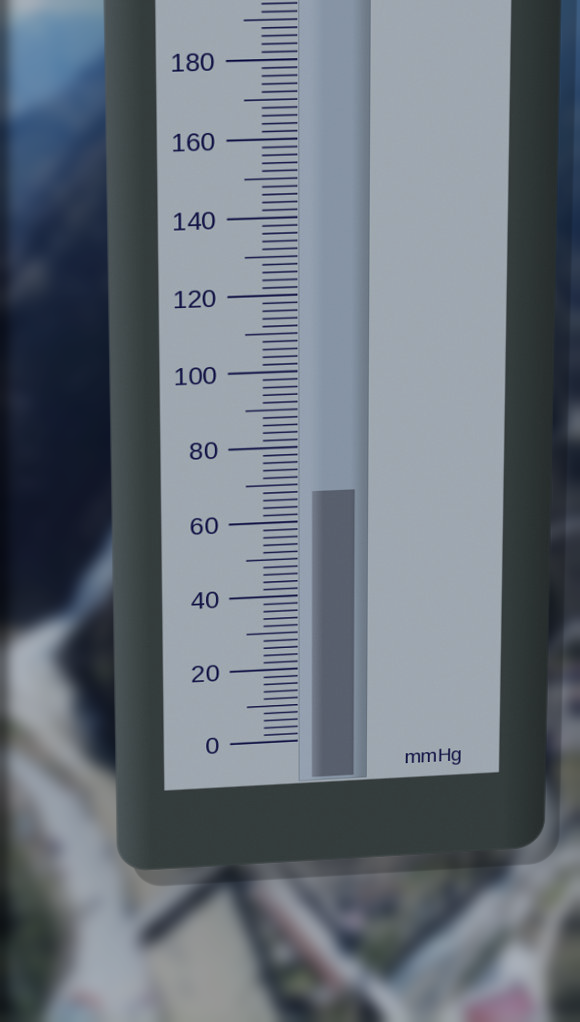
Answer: 68 mmHg
